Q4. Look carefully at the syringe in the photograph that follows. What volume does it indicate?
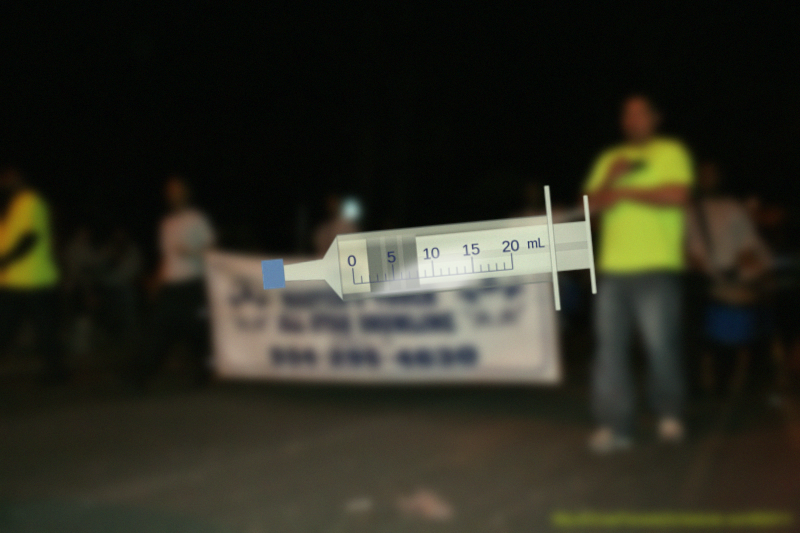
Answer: 2 mL
